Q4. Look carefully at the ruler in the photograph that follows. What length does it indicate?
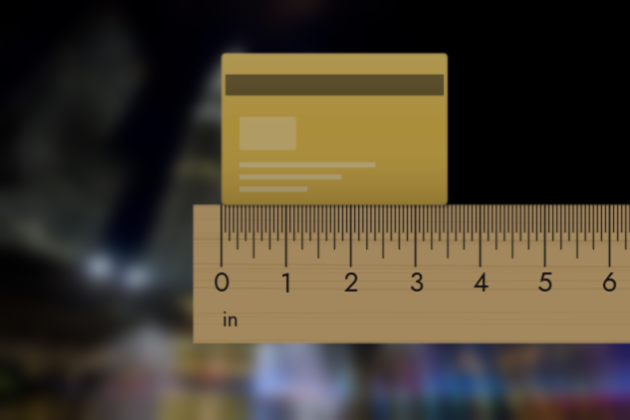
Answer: 3.5 in
